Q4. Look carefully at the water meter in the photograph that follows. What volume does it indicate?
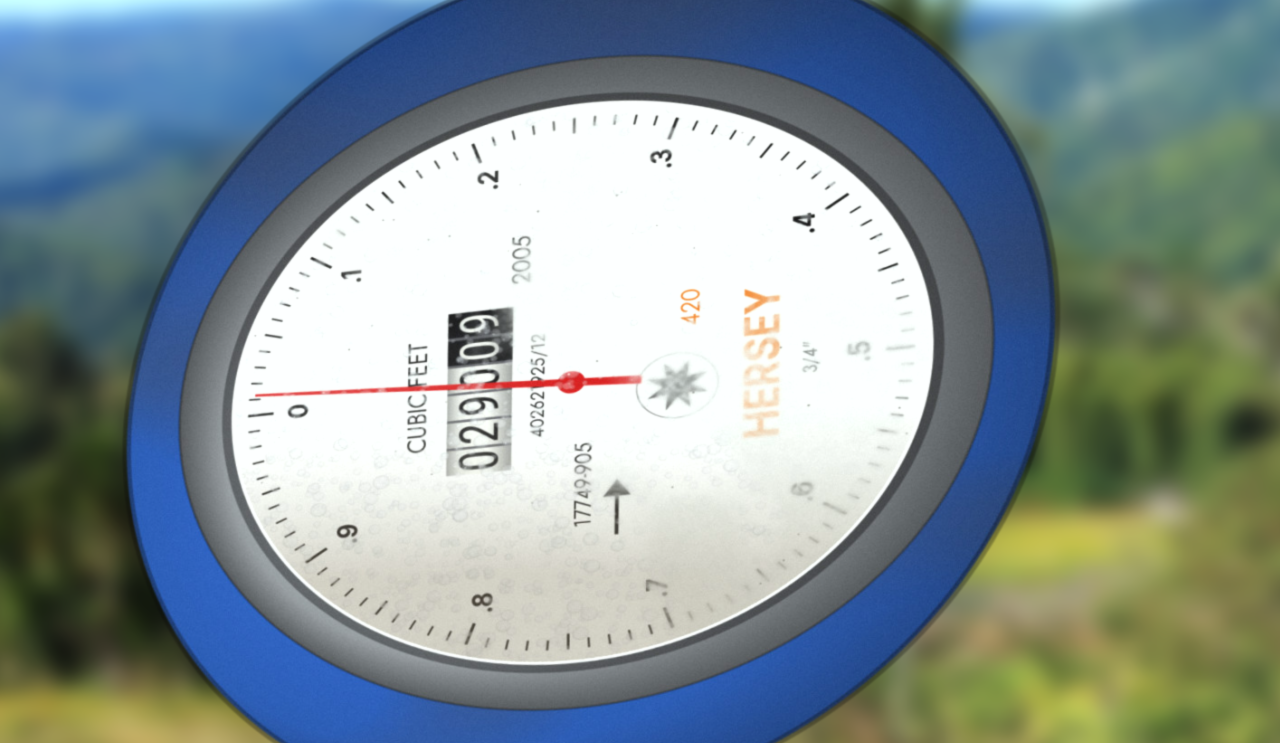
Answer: 29009.01 ft³
